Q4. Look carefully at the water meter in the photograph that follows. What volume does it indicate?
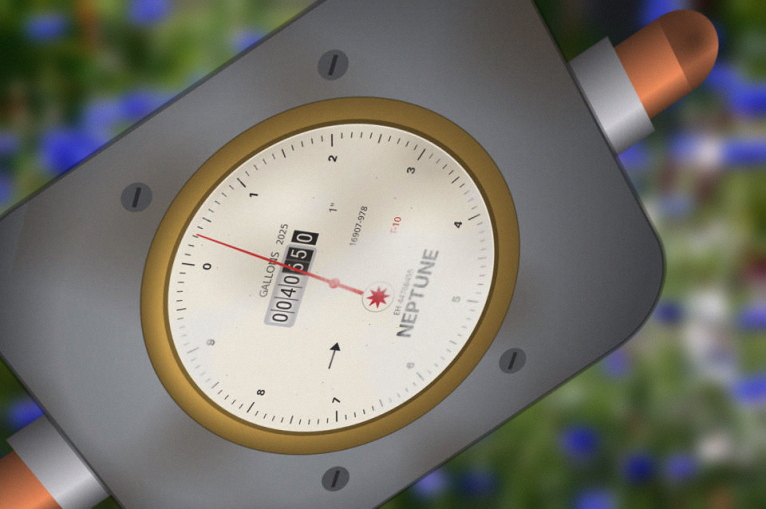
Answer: 40650.3 gal
